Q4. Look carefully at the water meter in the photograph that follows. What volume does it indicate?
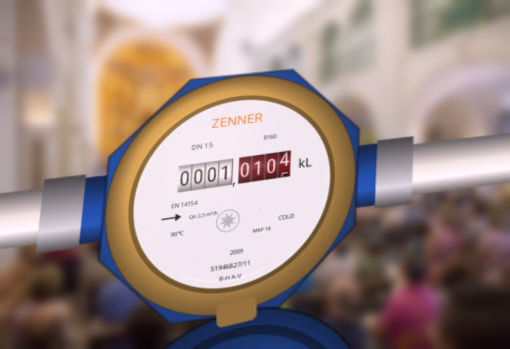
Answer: 1.0104 kL
